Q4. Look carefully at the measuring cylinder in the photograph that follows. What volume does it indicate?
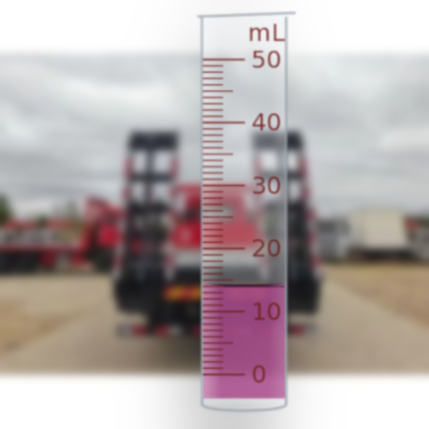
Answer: 14 mL
